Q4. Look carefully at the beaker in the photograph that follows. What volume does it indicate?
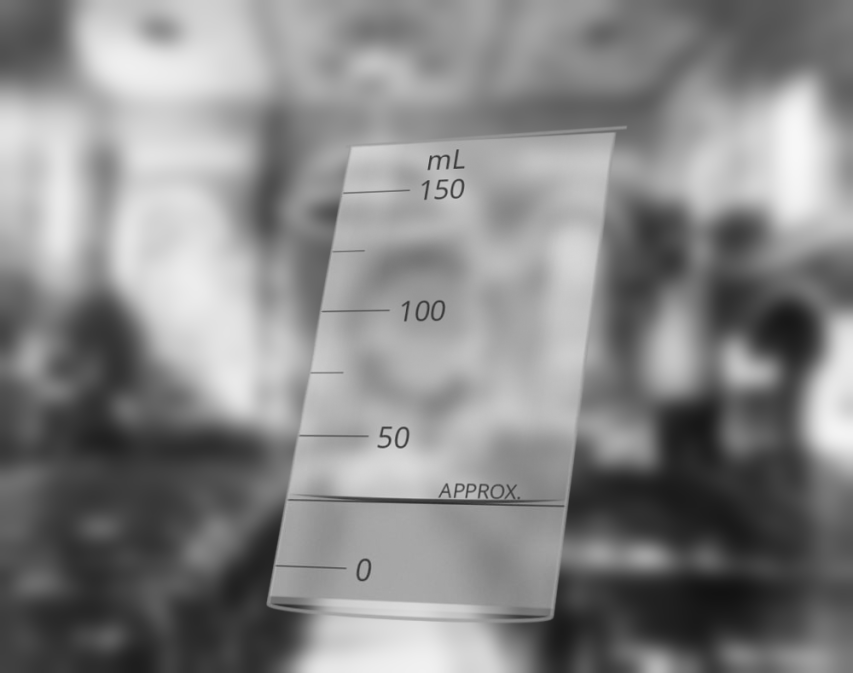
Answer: 25 mL
